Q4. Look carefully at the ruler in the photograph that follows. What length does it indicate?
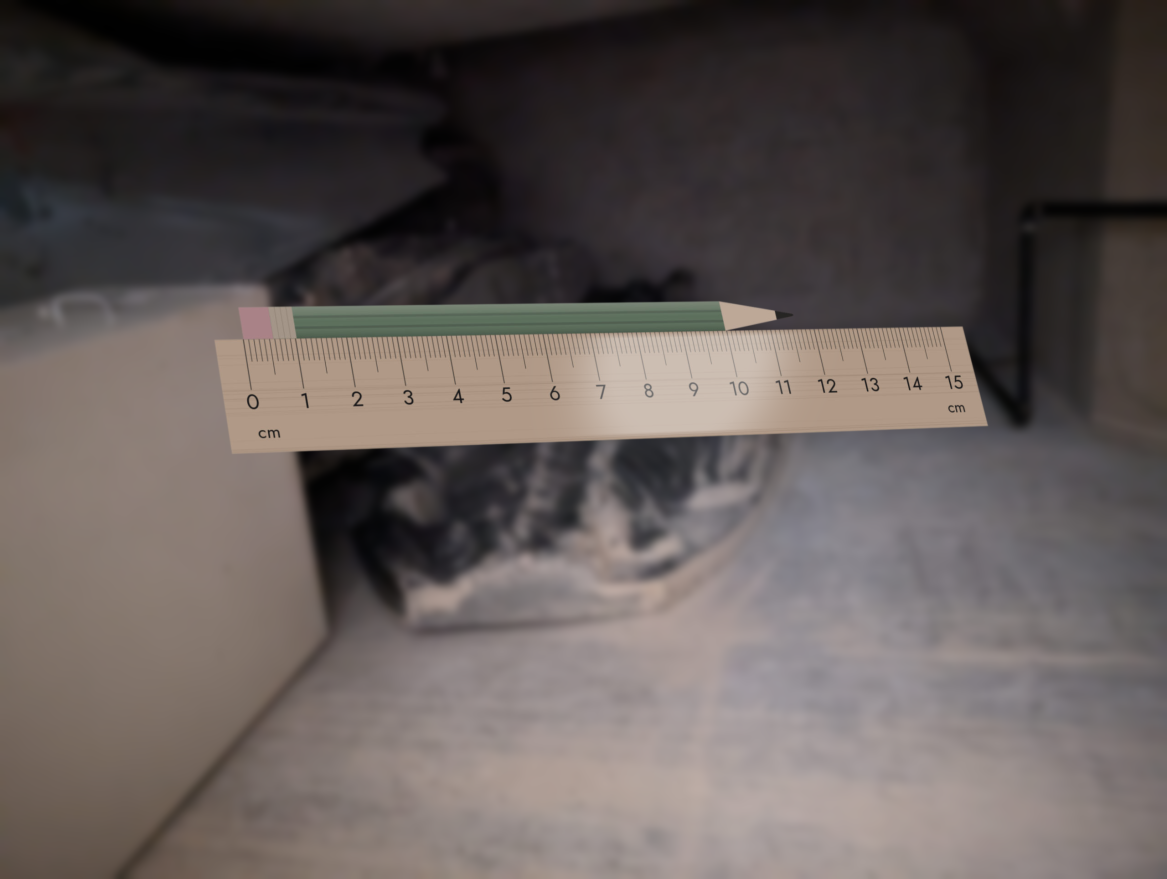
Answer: 11.6 cm
